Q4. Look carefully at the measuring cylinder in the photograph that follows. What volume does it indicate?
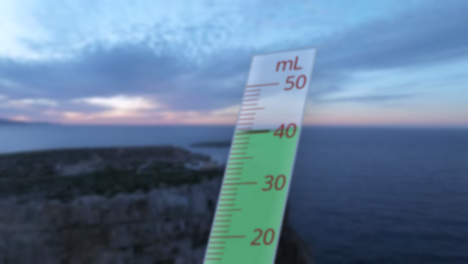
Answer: 40 mL
